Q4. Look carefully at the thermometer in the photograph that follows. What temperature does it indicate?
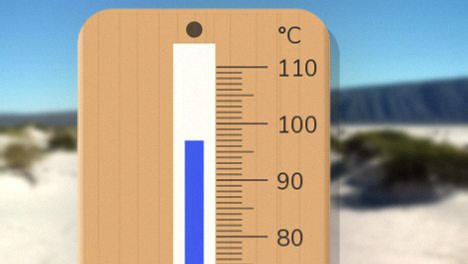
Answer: 97 °C
